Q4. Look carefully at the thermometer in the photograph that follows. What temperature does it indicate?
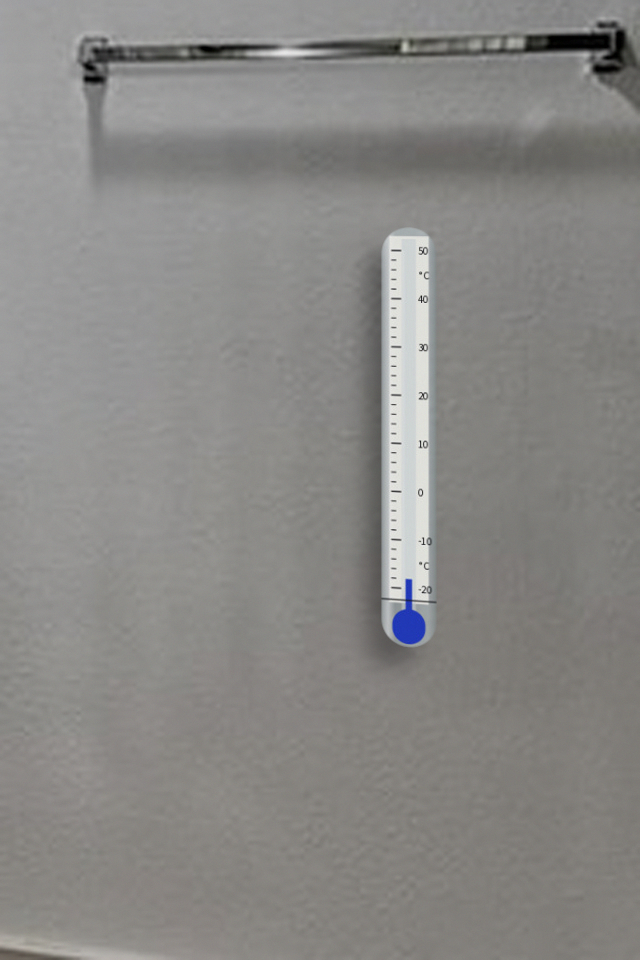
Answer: -18 °C
